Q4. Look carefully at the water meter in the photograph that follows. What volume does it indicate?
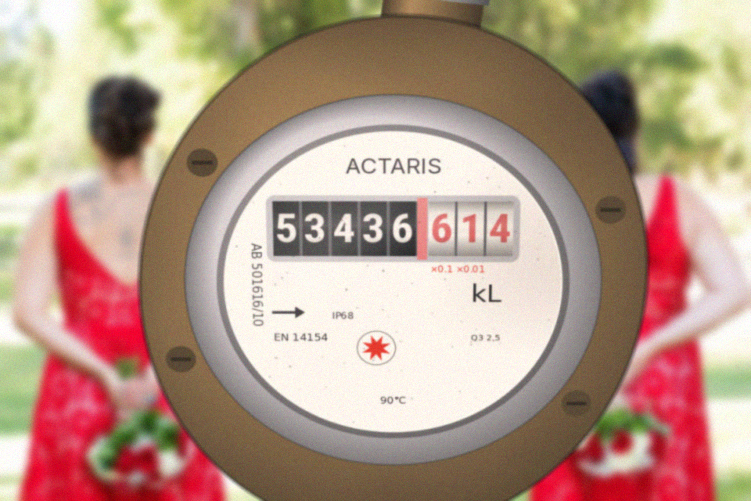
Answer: 53436.614 kL
